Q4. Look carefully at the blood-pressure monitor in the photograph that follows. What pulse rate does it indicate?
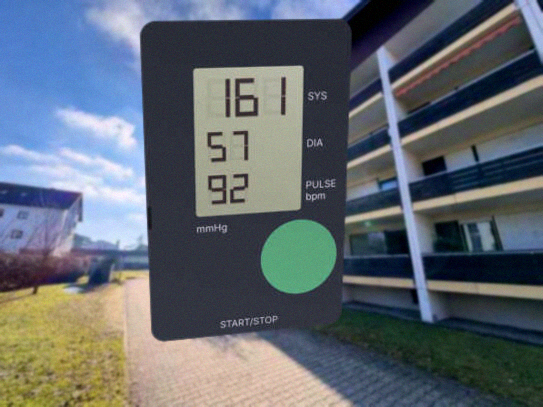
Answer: 92 bpm
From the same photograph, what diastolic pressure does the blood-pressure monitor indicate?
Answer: 57 mmHg
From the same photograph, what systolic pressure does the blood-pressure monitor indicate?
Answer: 161 mmHg
